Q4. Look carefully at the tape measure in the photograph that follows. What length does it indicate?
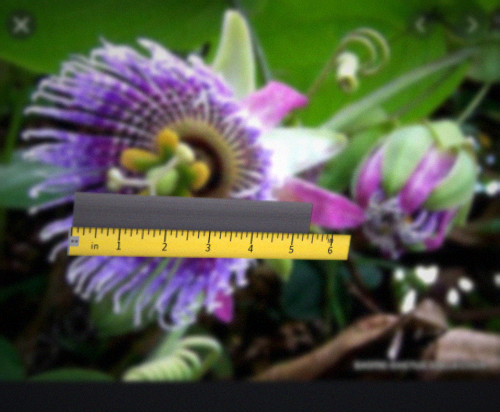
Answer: 5.375 in
